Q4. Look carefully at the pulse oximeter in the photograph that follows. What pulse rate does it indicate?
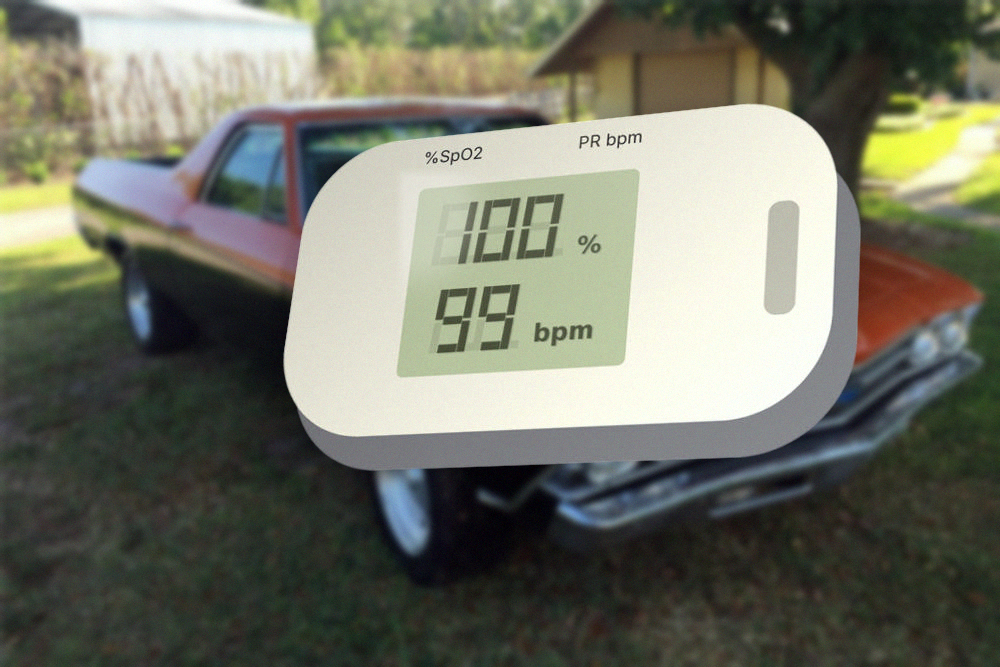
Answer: 99 bpm
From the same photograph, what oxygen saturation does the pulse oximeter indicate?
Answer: 100 %
